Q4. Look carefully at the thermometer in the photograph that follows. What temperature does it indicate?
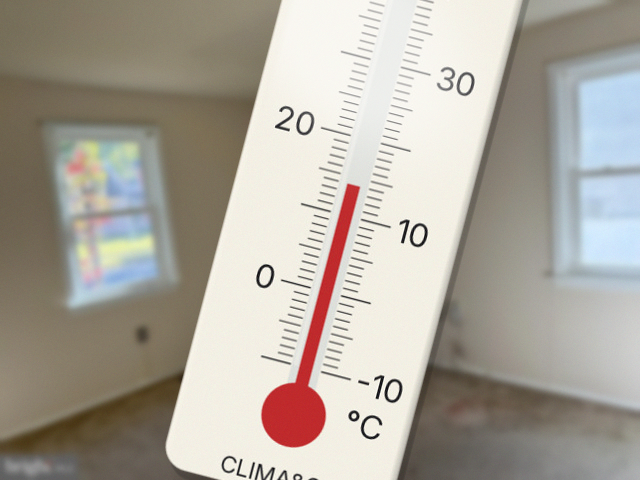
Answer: 14 °C
